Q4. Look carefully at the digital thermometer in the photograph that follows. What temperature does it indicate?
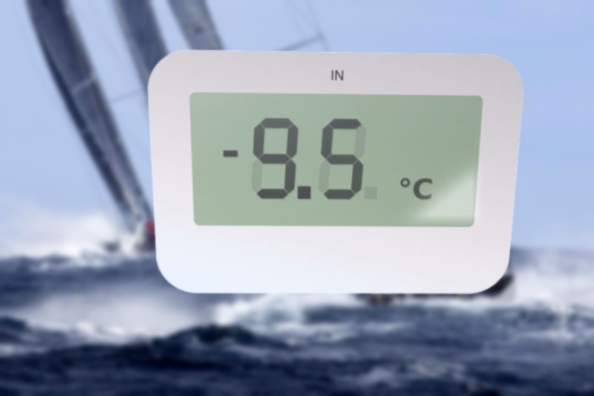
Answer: -9.5 °C
